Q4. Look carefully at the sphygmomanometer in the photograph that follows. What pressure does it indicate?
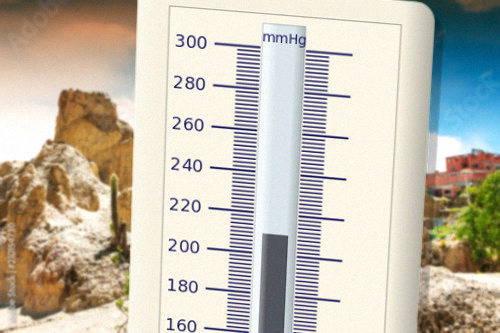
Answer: 210 mmHg
